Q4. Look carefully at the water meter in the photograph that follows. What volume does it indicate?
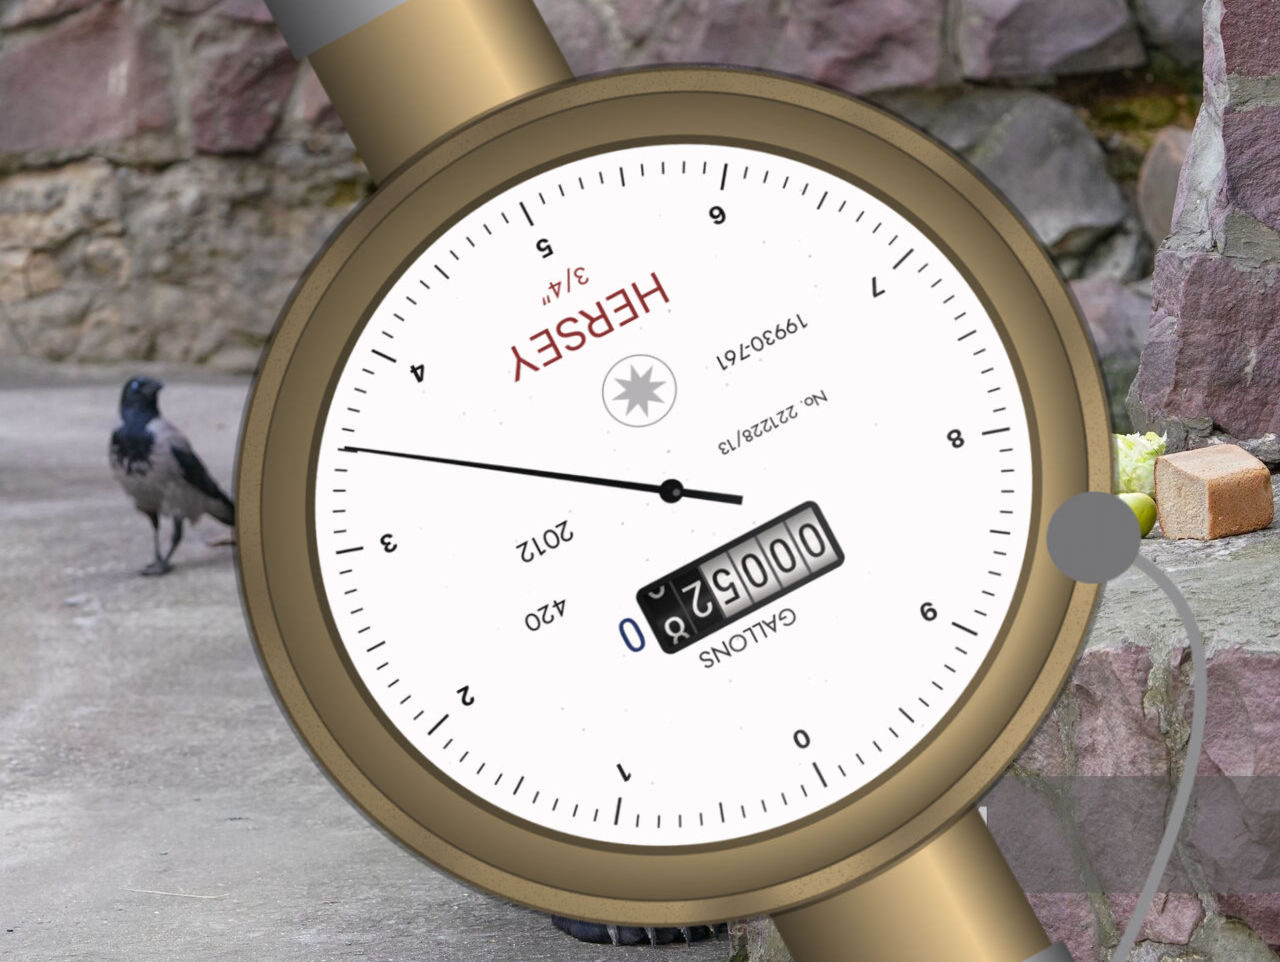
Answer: 5283.5 gal
